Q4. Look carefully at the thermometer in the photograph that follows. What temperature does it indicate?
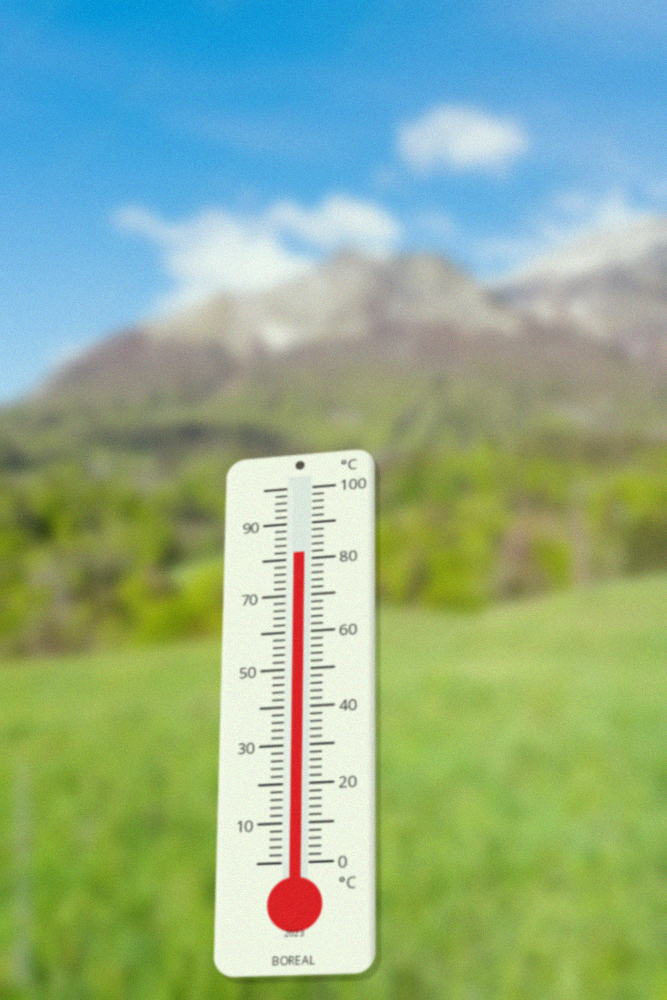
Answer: 82 °C
